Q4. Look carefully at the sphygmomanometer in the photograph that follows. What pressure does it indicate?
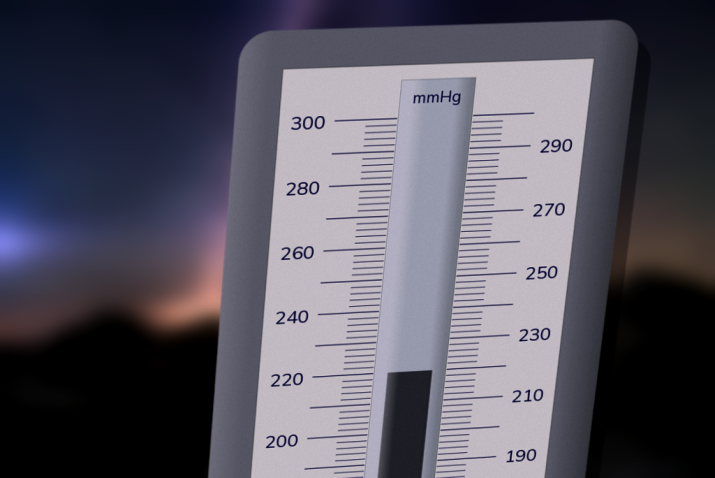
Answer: 220 mmHg
